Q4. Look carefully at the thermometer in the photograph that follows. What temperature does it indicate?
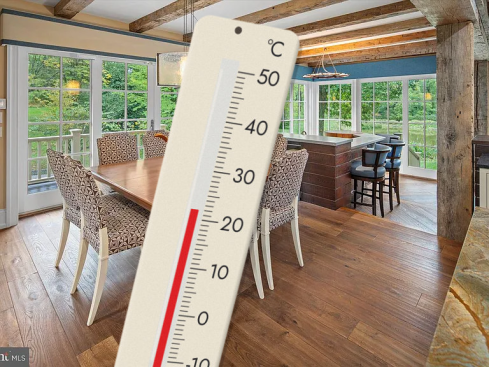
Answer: 22 °C
